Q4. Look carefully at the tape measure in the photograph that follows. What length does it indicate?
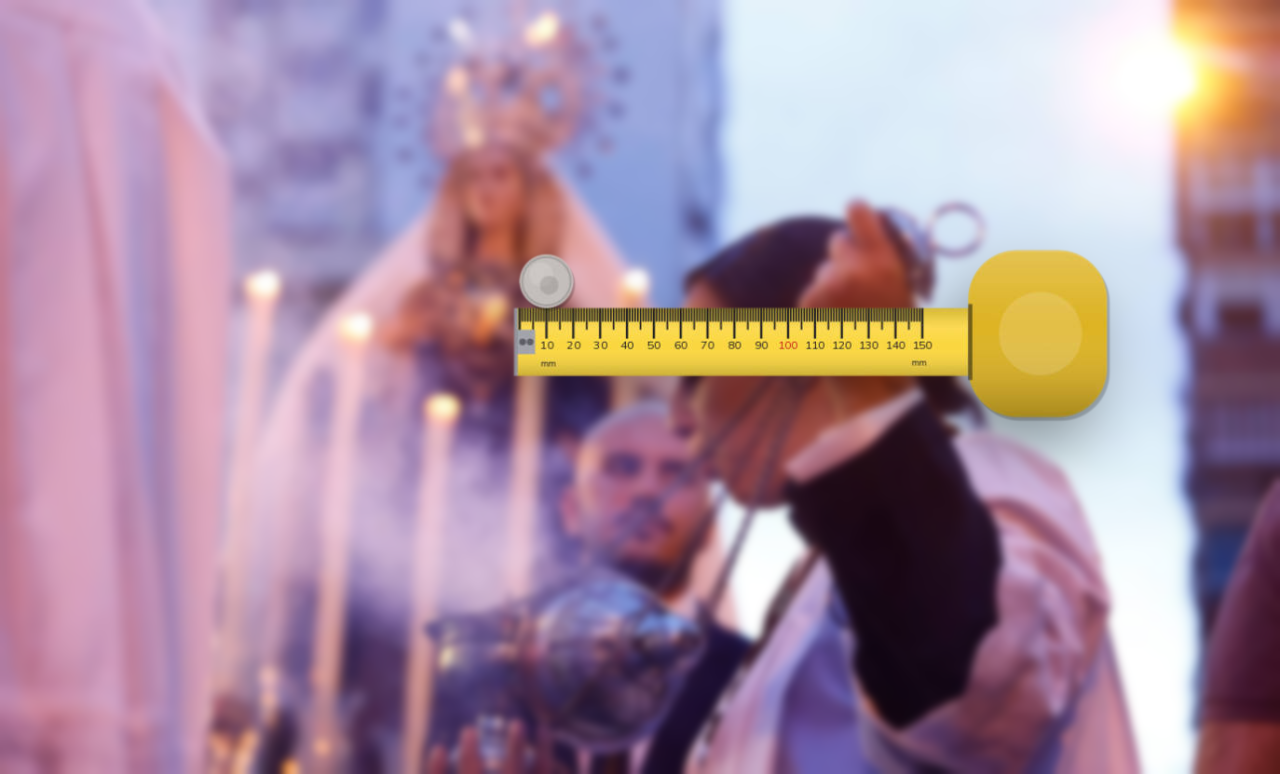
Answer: 20 mm
